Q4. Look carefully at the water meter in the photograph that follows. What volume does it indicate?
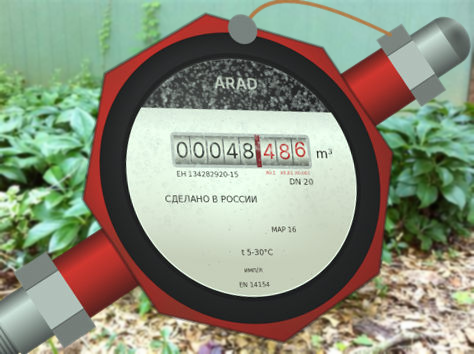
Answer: 48.486 m³
